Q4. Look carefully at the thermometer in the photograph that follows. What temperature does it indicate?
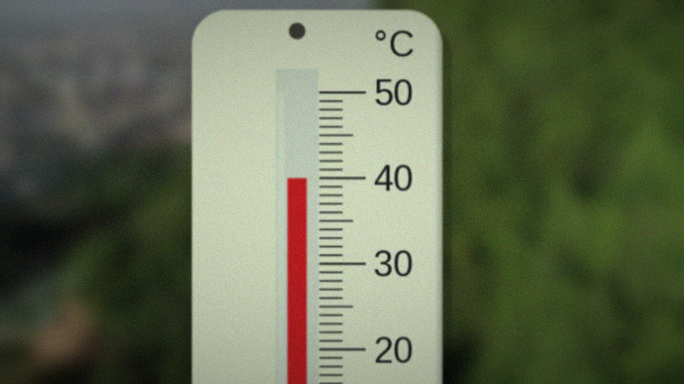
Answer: 40 °C
